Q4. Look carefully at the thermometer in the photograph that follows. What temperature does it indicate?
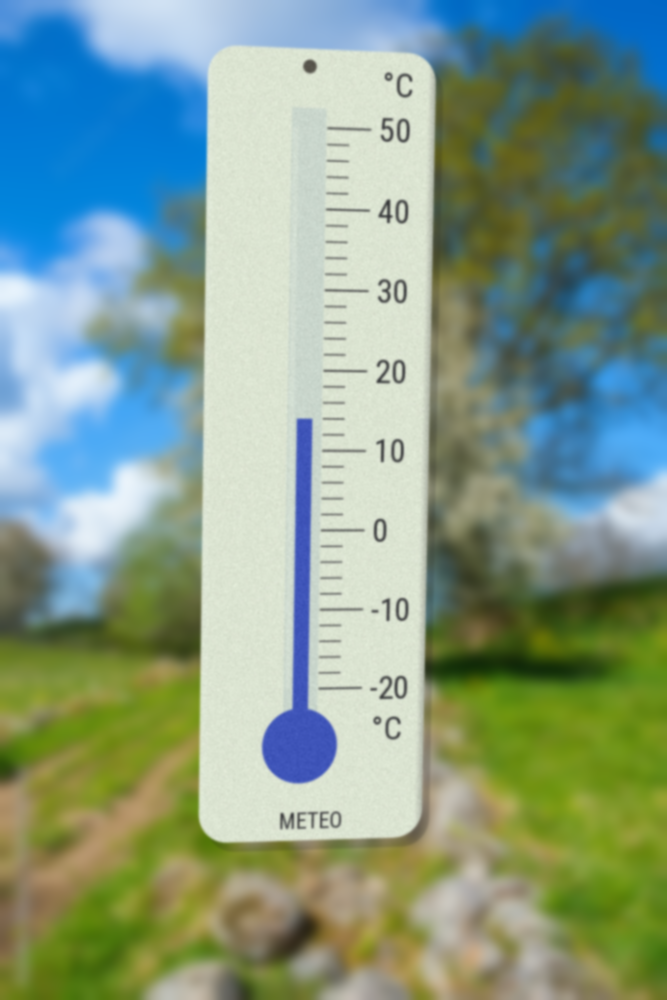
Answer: 14 °C
